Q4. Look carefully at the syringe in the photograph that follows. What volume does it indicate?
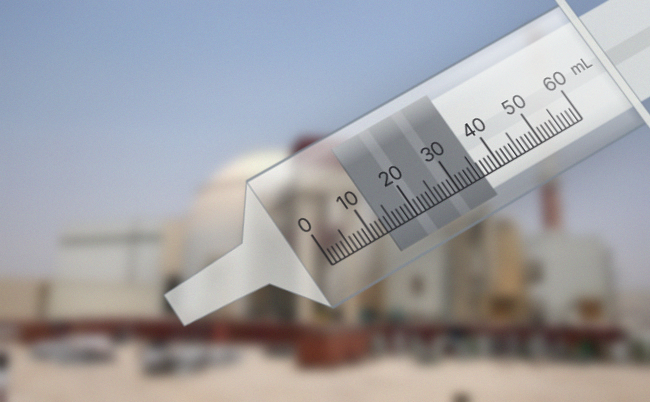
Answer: 13 mL
